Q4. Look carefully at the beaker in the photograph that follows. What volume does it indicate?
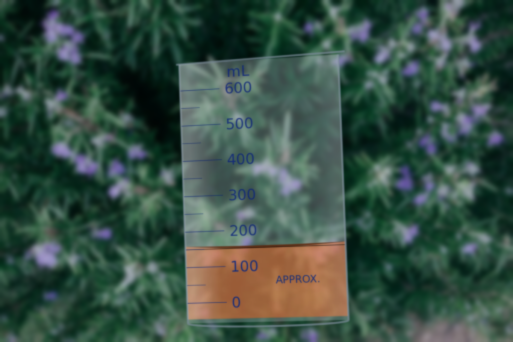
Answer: 150 mL
